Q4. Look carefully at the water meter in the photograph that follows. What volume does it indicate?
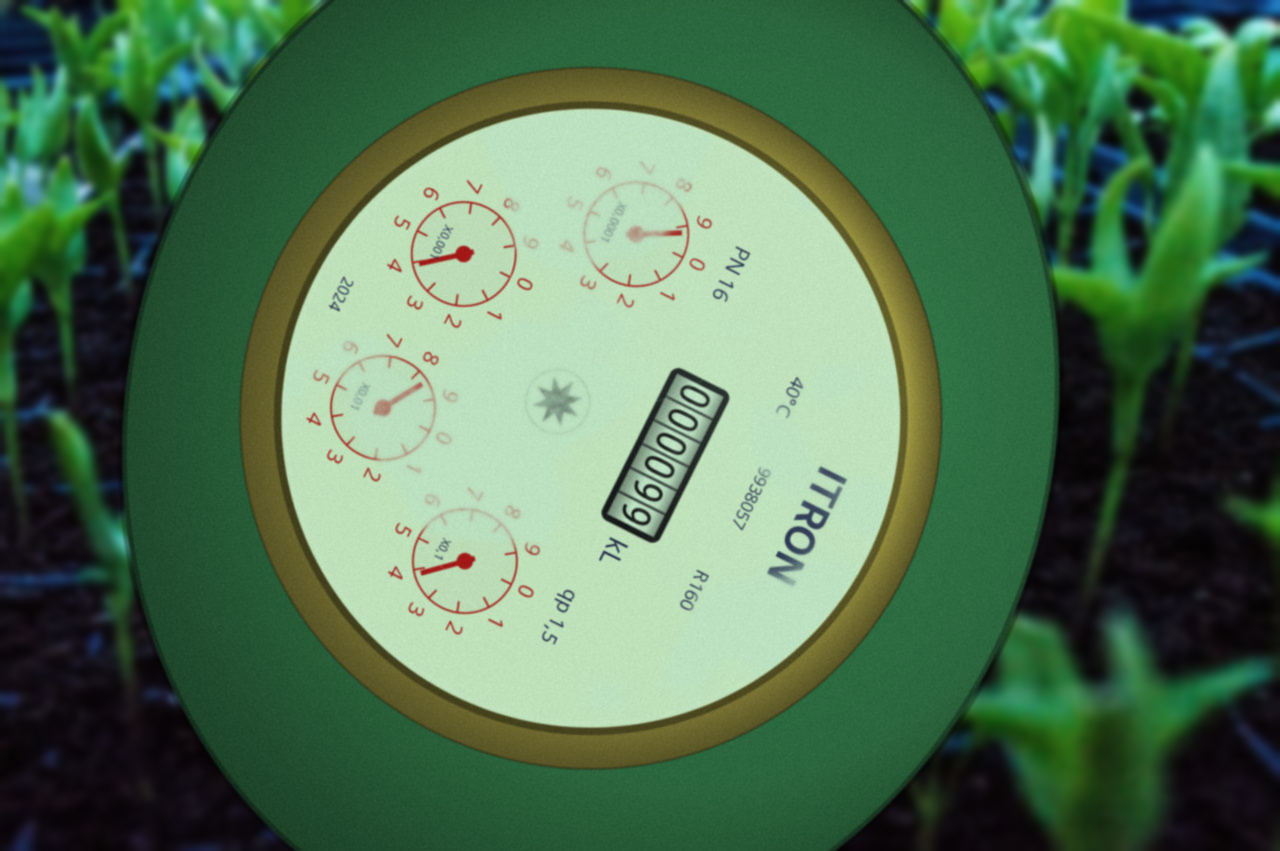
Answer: 99.3839 kL
